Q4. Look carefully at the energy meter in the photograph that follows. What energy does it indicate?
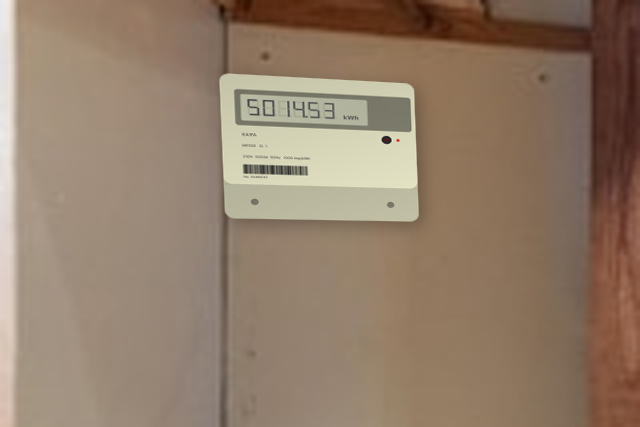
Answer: 5014.53 kWh
